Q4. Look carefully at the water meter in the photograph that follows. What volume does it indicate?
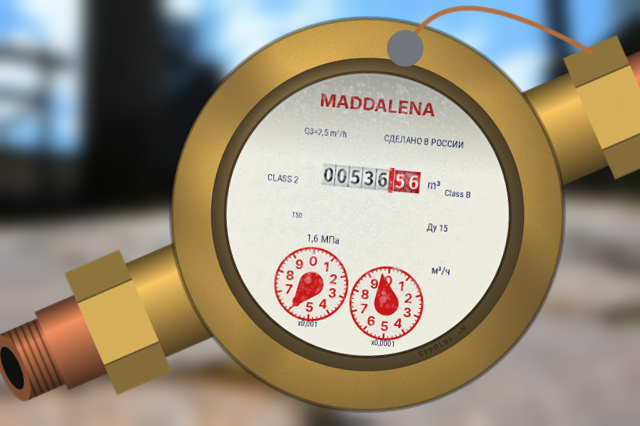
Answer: 536.5659 m³
